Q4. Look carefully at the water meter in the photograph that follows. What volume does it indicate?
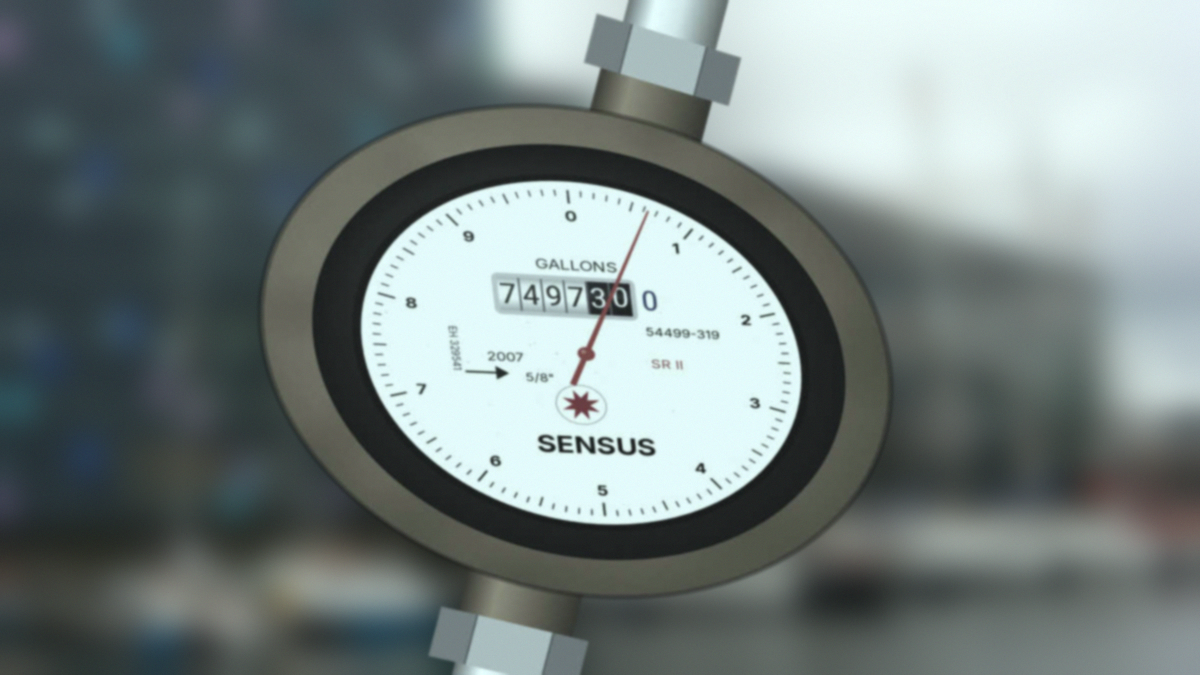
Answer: 7497300.6 gal
